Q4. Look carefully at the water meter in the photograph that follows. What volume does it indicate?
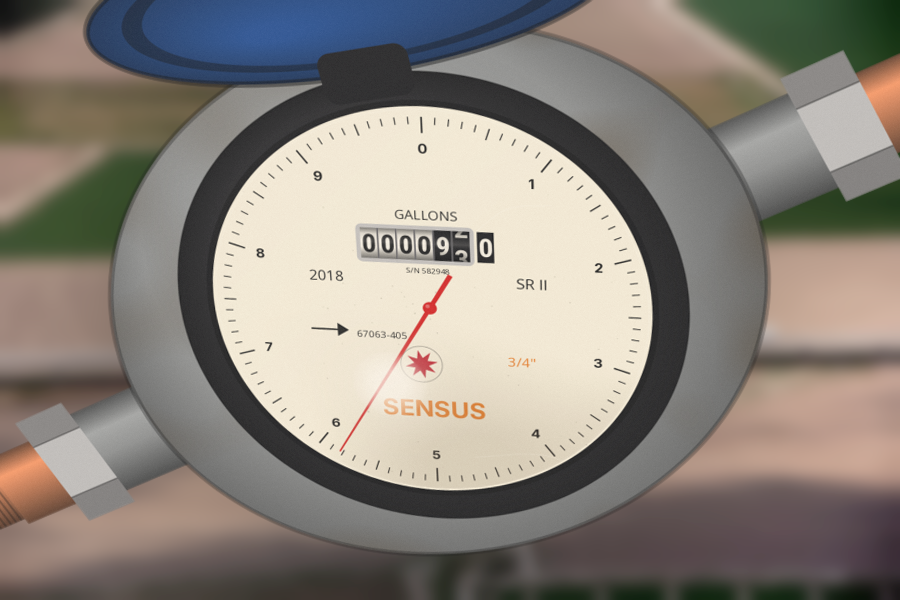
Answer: 925.8 gal
